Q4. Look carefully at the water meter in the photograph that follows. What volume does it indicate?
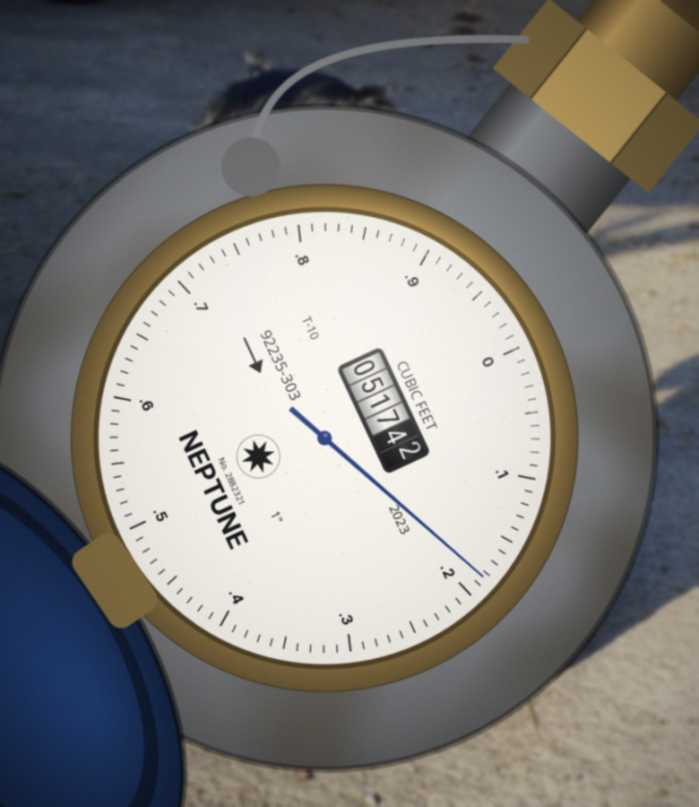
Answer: 51742.18 ft³
